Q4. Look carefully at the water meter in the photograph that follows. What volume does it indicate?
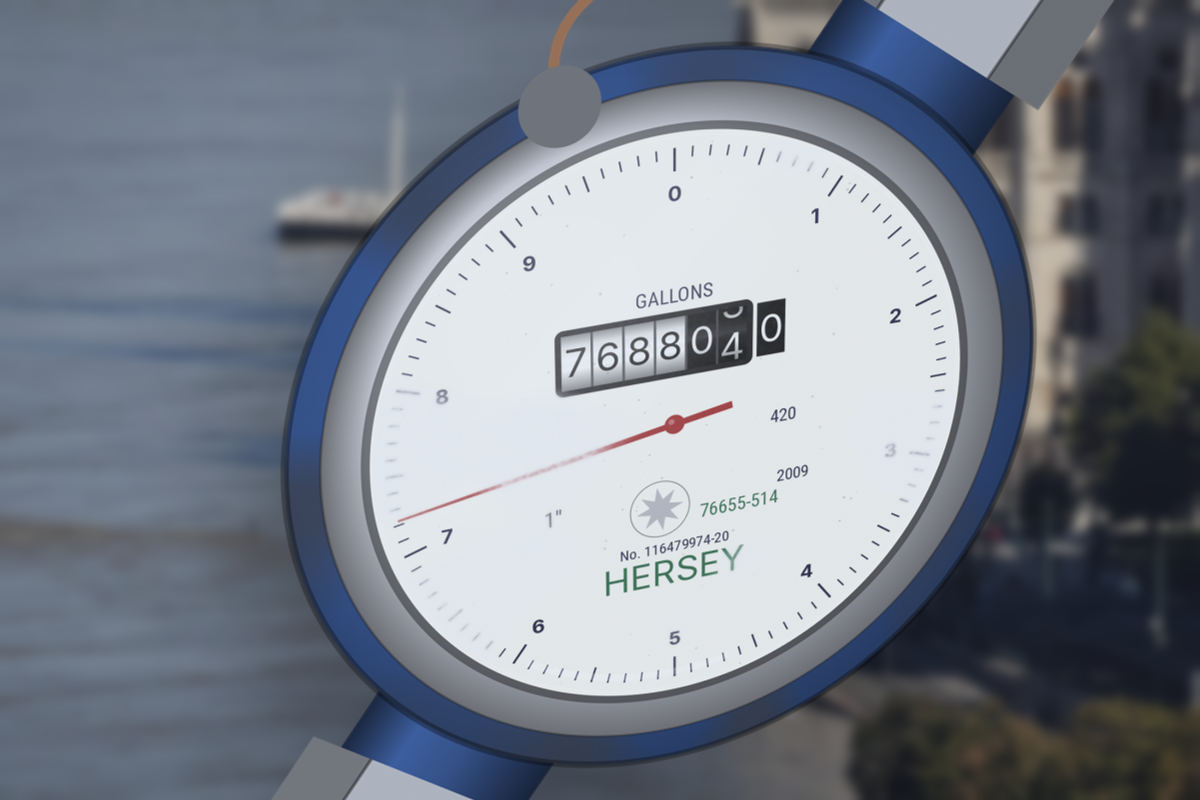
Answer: 7688037.2 gal
